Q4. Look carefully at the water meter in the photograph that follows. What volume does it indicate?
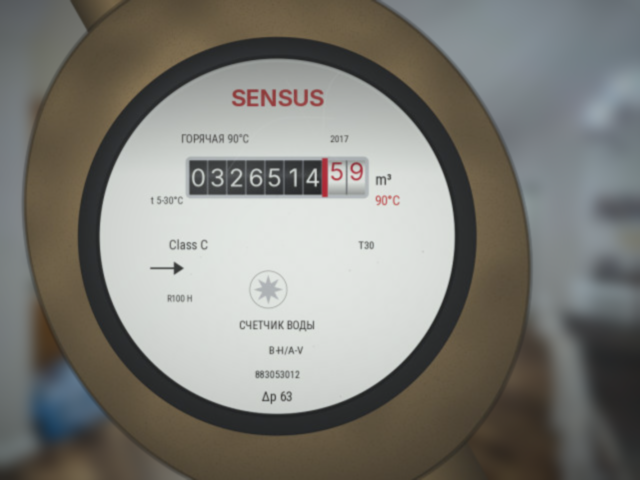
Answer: 326514.59 m³
